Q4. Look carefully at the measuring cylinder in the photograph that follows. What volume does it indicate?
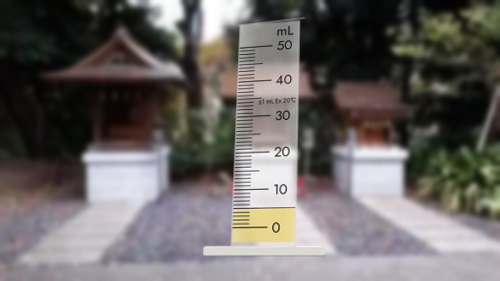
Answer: 5 mL
